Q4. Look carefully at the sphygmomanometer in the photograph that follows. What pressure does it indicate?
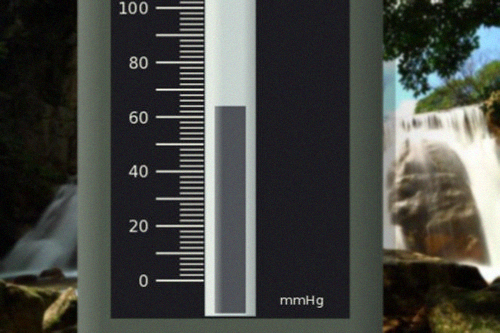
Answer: 64 mmHg
